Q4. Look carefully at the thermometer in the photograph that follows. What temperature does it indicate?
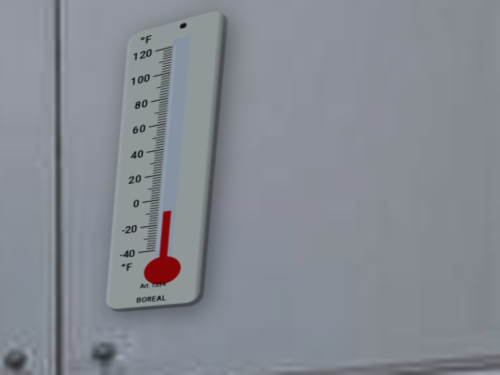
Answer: -10 °F
